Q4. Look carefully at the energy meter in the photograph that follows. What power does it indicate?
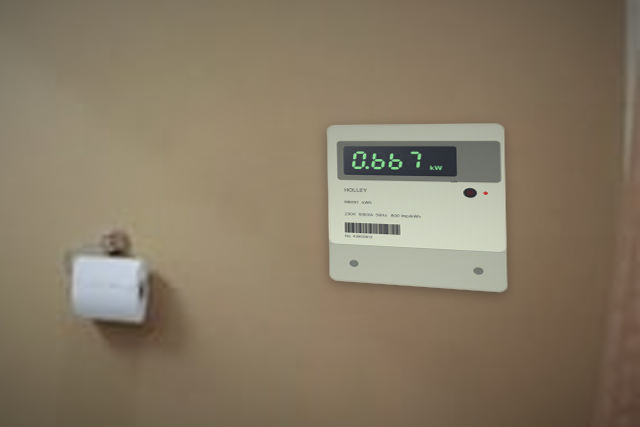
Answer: 0.667 kW
